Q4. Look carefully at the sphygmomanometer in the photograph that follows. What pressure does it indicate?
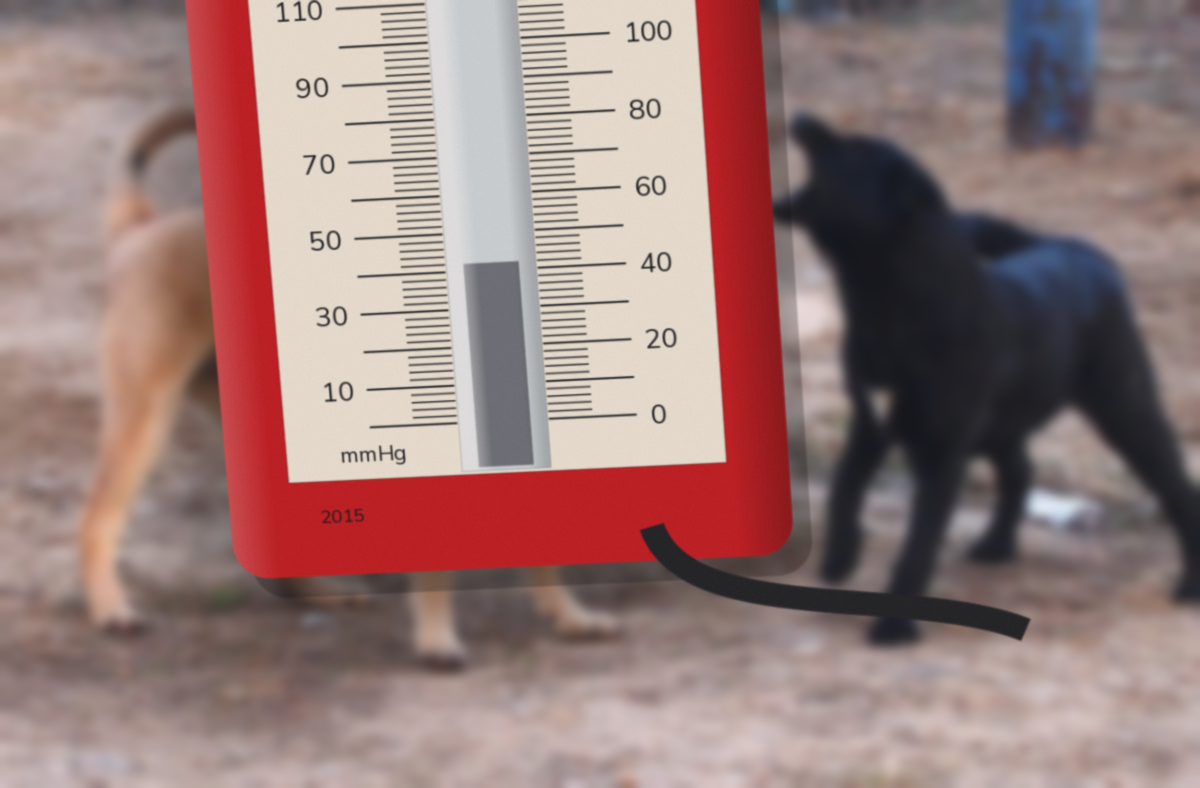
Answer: 42 mmHg
